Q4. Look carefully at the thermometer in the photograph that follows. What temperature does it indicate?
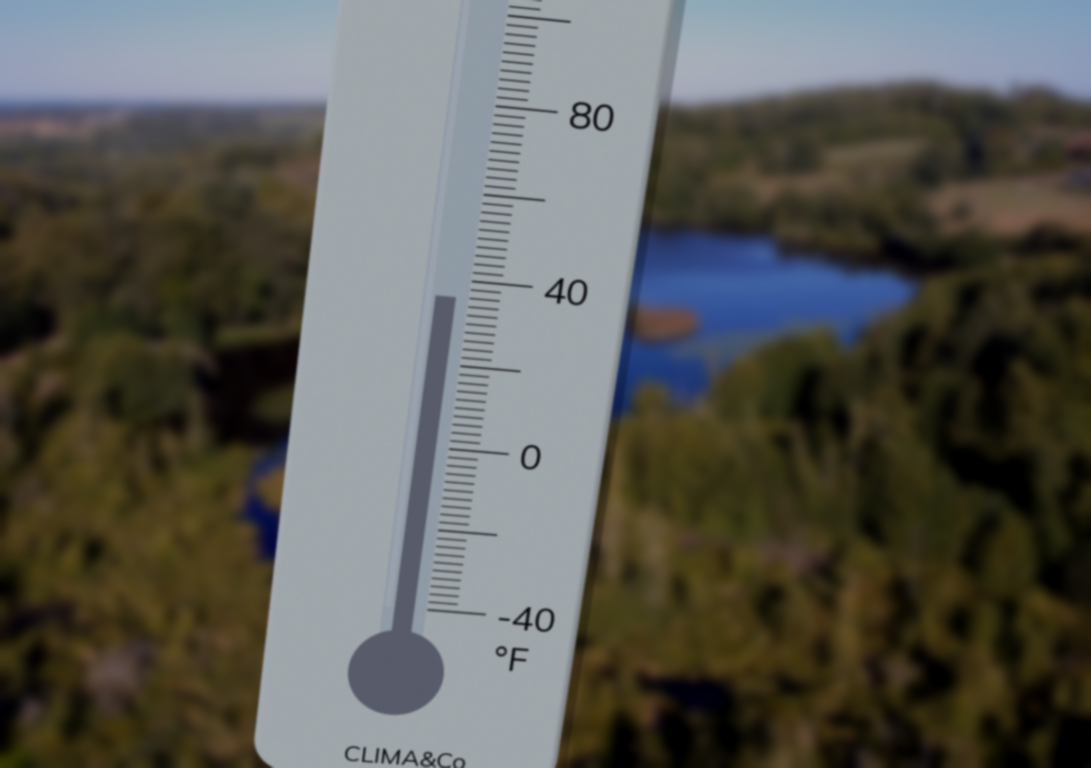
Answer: 36 °F
